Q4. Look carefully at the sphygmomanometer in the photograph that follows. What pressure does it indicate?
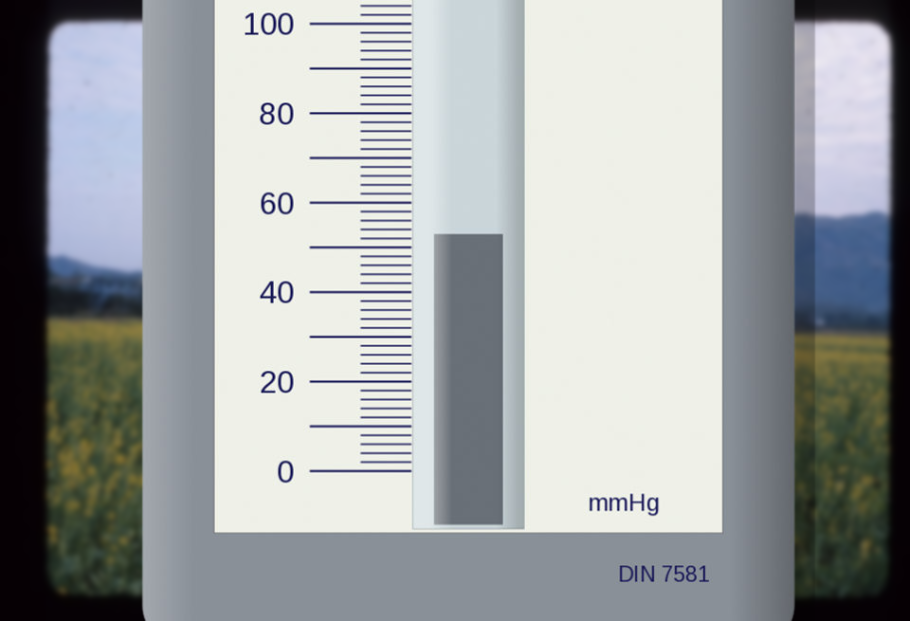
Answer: 53 mmHg
